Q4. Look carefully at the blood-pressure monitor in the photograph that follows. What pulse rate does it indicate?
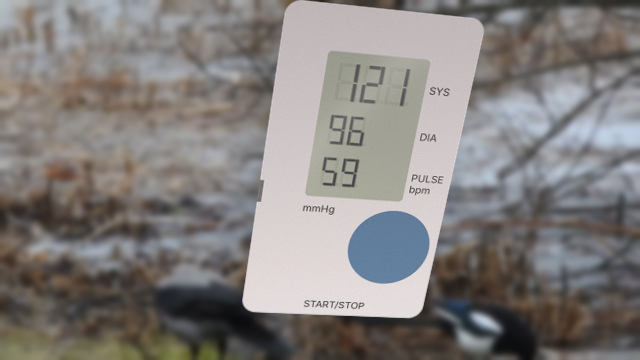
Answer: 59 bpm
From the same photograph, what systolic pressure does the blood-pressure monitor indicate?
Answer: 121 mmHg
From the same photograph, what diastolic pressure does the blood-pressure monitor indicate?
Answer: 96 mmHg
